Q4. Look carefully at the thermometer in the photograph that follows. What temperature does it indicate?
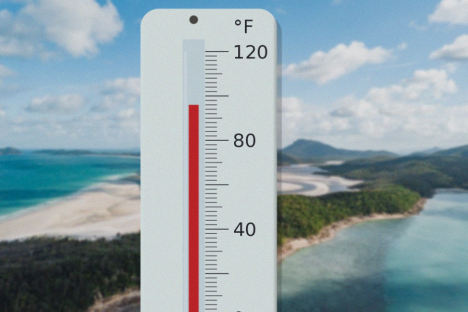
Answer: 96 °F
